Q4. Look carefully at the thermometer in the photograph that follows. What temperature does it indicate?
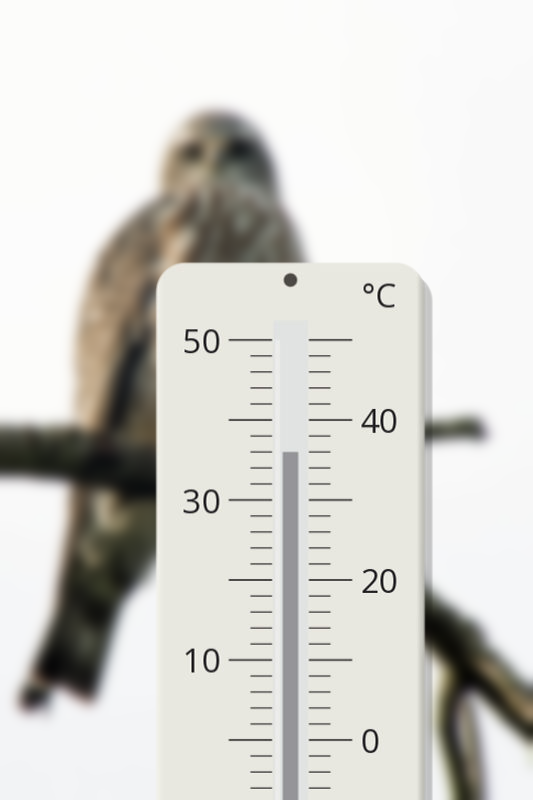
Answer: 36 °C
